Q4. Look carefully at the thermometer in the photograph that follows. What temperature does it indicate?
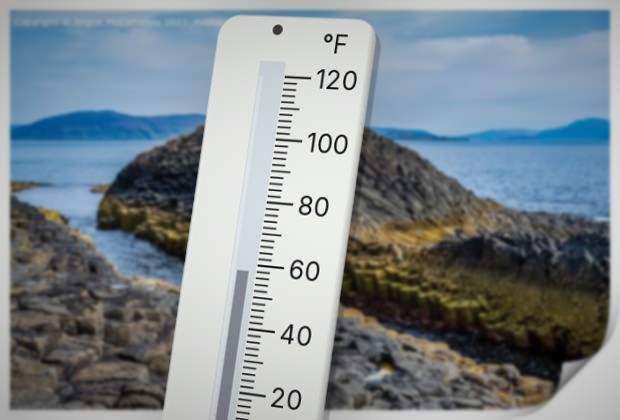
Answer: 58 °F
